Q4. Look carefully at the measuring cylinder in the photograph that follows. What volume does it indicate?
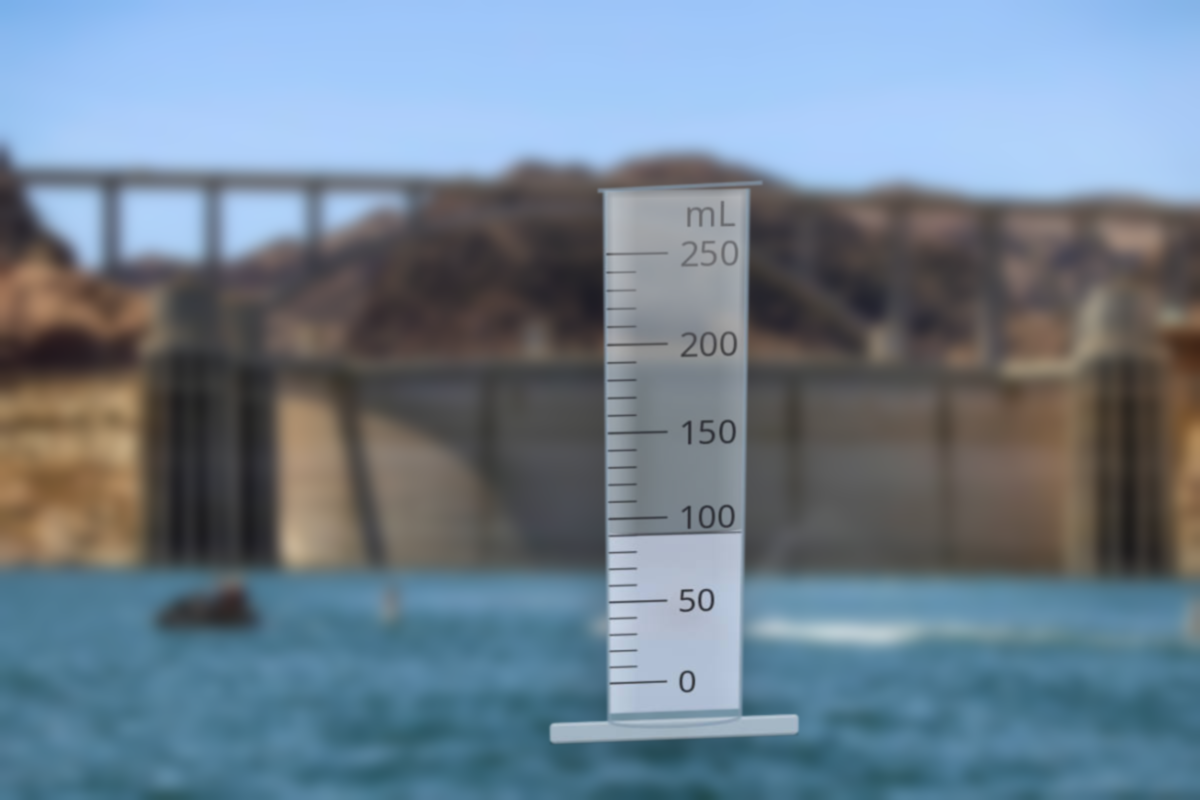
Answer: 90 mL
